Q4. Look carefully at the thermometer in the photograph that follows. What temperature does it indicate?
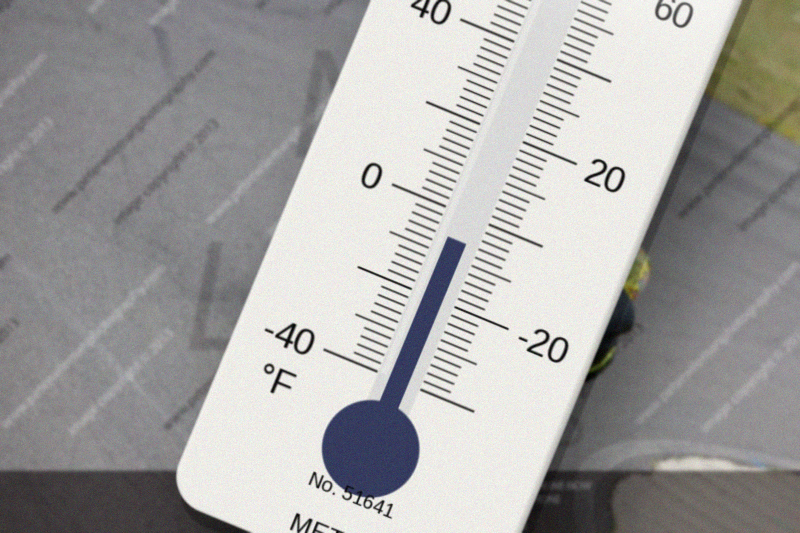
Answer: -6 °F
